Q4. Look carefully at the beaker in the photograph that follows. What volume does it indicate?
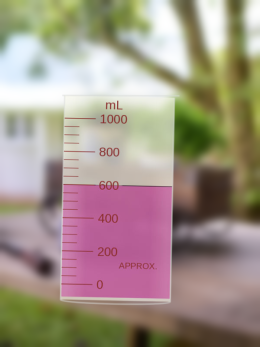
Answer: 600 mL
